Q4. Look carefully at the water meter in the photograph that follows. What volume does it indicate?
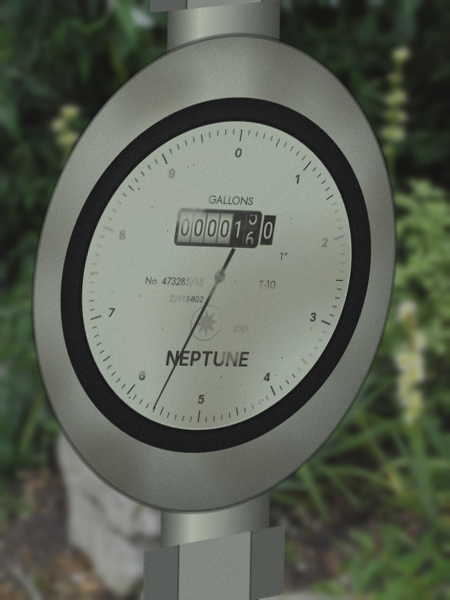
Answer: 155.6 gal
